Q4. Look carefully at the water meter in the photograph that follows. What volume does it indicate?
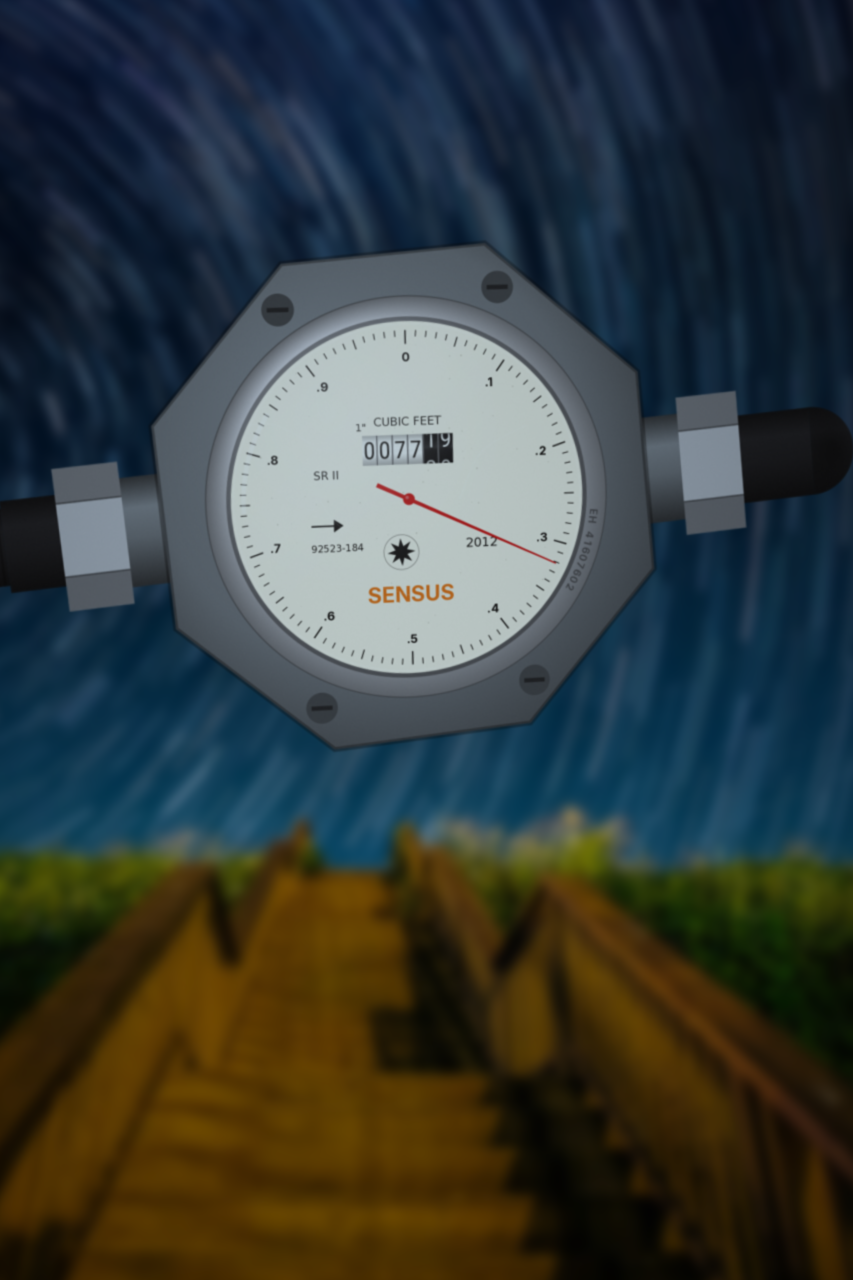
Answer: 7719.32 ft³
